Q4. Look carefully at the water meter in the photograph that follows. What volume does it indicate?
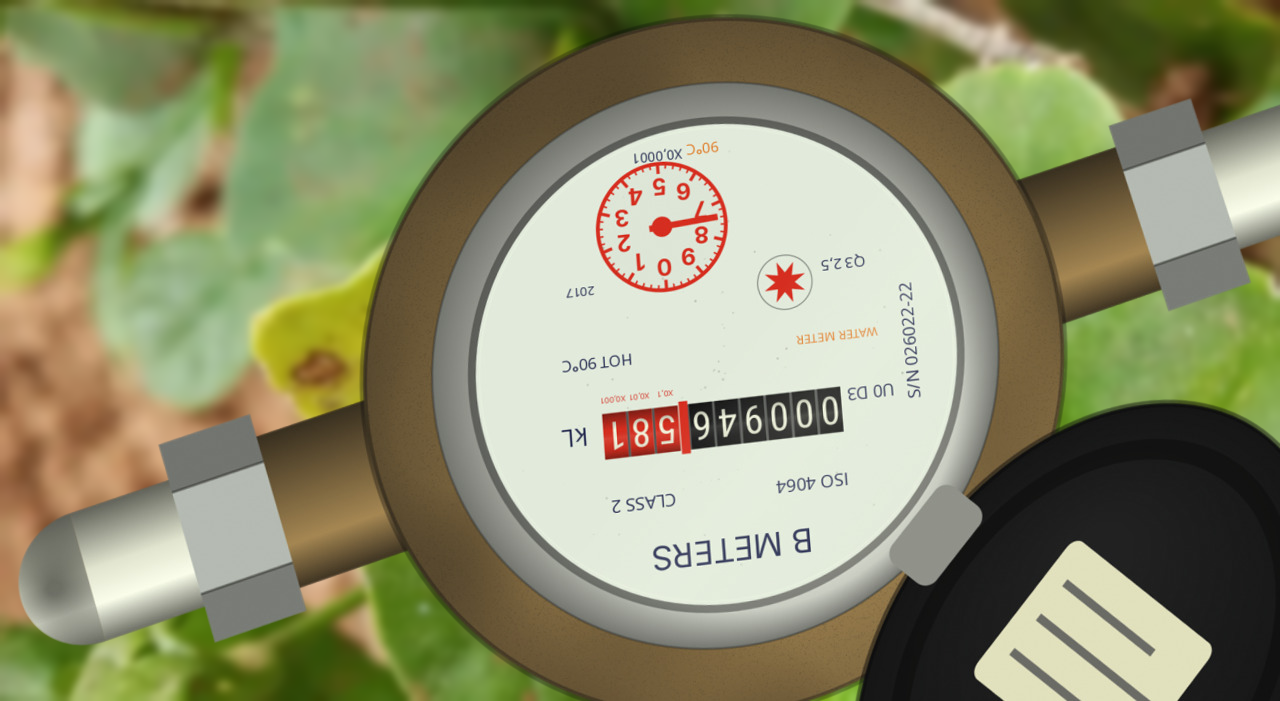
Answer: 946.5817 kL
